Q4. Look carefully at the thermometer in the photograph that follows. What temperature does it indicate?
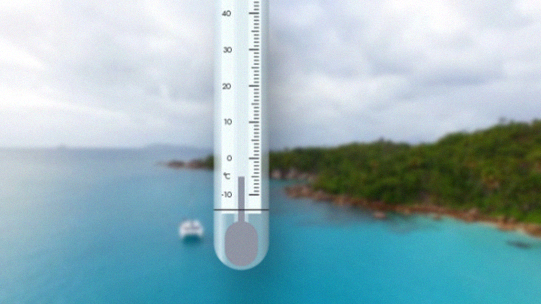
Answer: -5 °C
